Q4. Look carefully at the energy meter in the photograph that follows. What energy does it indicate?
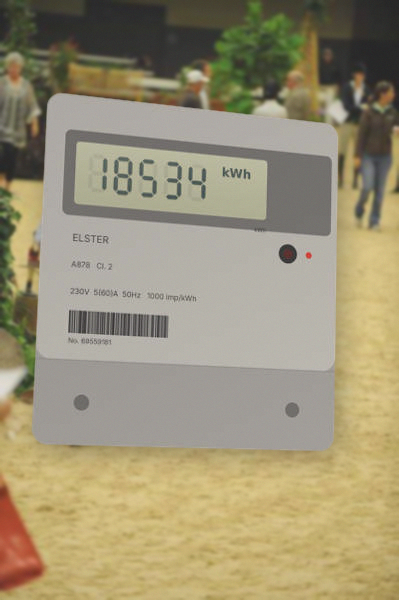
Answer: 18534 kWh
